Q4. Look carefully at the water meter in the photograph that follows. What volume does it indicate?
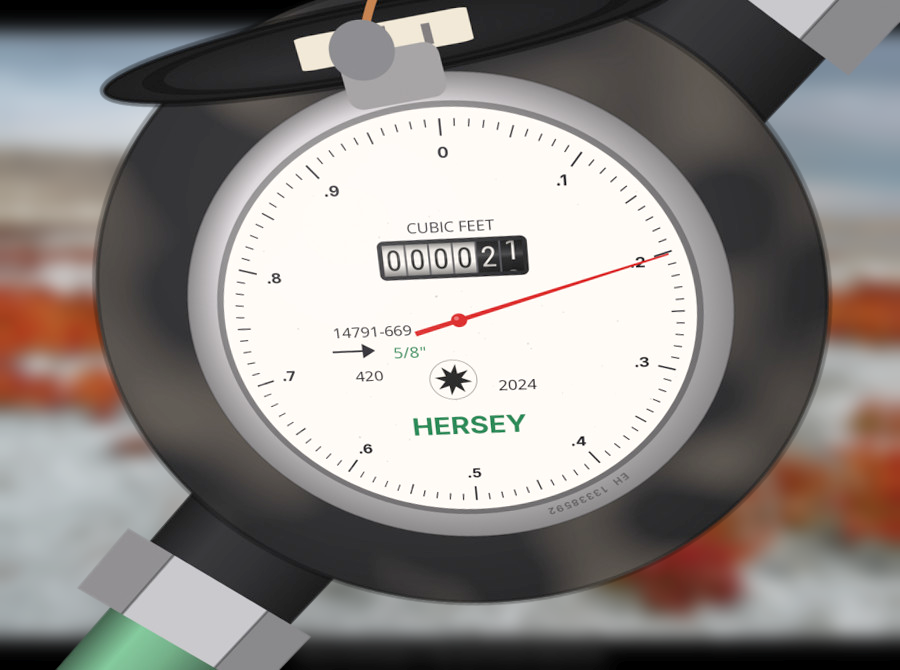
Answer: 21.20 ft³
